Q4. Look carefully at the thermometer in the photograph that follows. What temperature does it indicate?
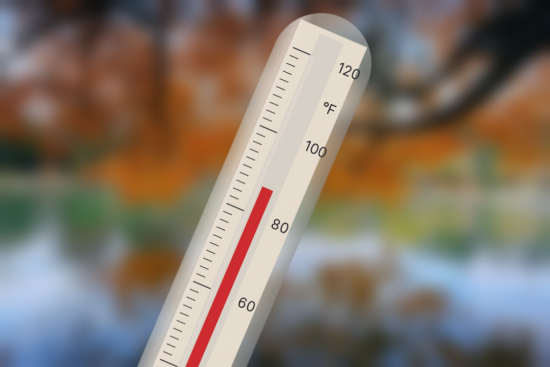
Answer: 87 °F
